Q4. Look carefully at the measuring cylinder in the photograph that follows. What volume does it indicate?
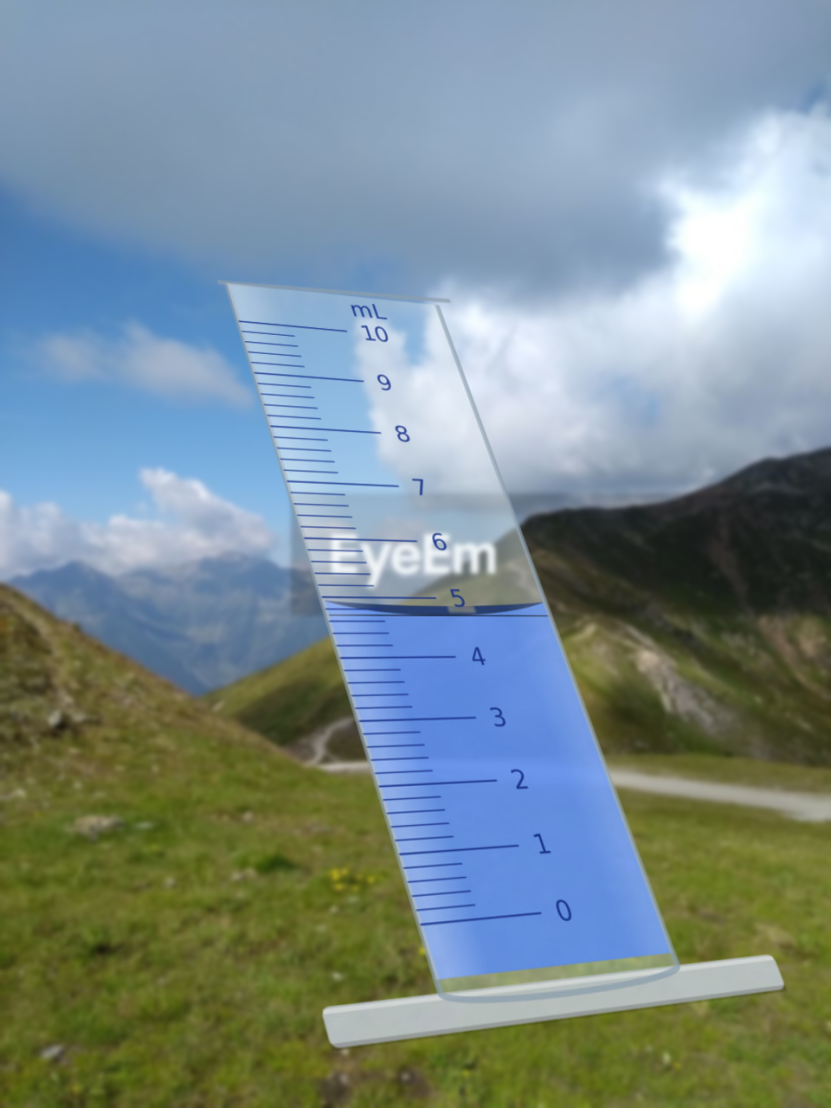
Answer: 4.7 mL
